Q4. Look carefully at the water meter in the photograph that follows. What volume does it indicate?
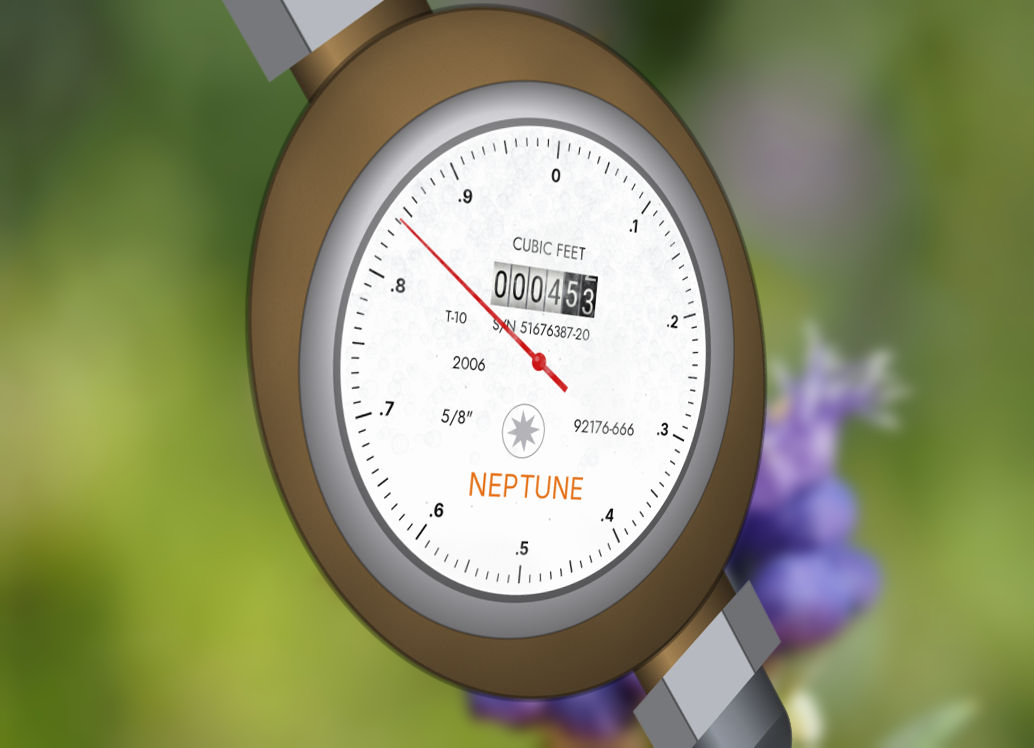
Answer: 452.84 ft³
